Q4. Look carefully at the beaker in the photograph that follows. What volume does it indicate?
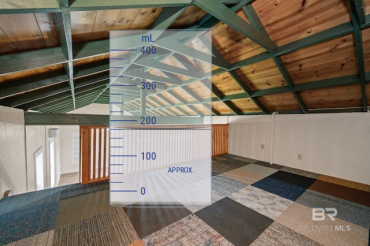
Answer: 175 mL
